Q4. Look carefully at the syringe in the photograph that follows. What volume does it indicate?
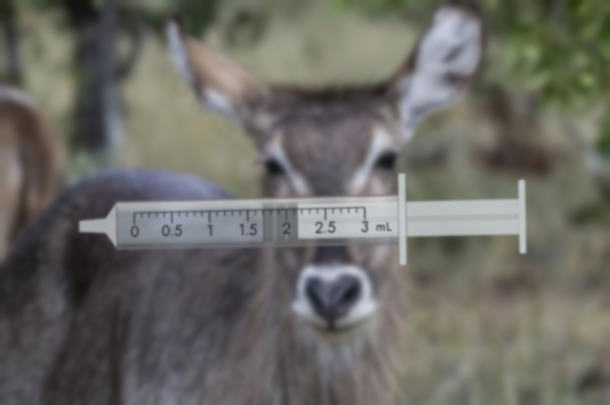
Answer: 1.7 mL
